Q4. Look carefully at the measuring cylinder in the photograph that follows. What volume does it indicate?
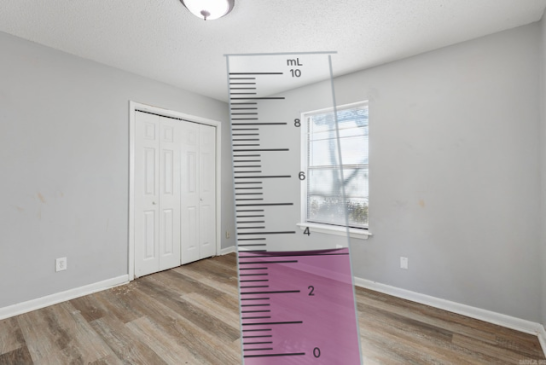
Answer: 3.2 mL
